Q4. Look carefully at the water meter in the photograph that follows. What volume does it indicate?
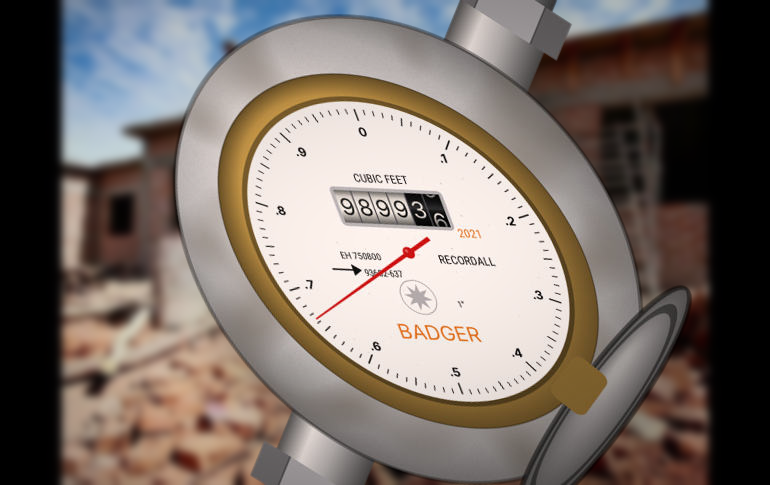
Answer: 989935.66 ft³
